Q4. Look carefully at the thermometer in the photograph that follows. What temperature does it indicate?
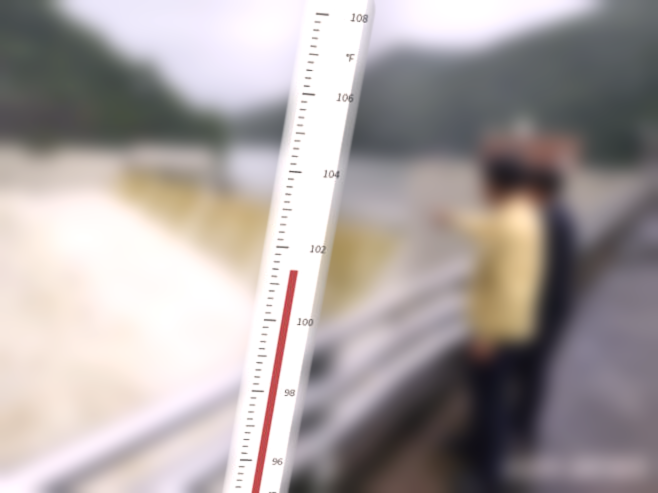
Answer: 101.4 °F
